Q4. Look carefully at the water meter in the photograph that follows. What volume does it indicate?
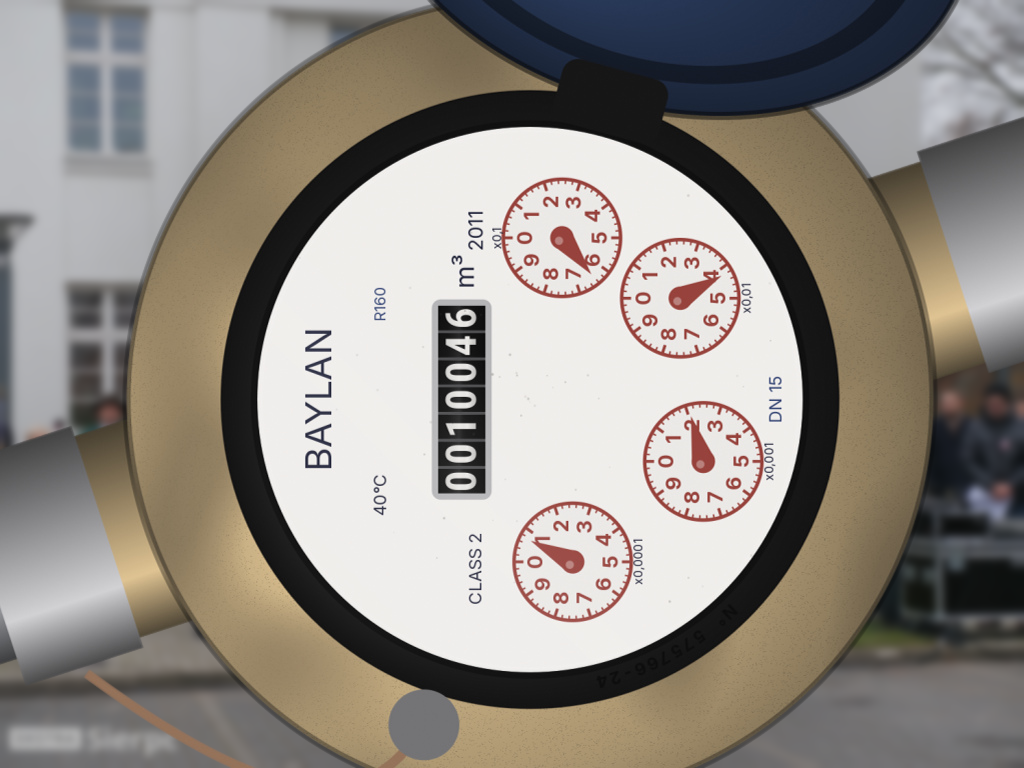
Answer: 10046.6420 m³
